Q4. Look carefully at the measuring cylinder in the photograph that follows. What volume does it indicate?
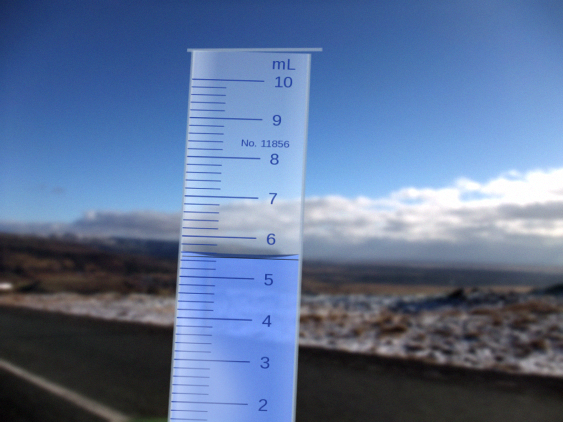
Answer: 5.5 mL
